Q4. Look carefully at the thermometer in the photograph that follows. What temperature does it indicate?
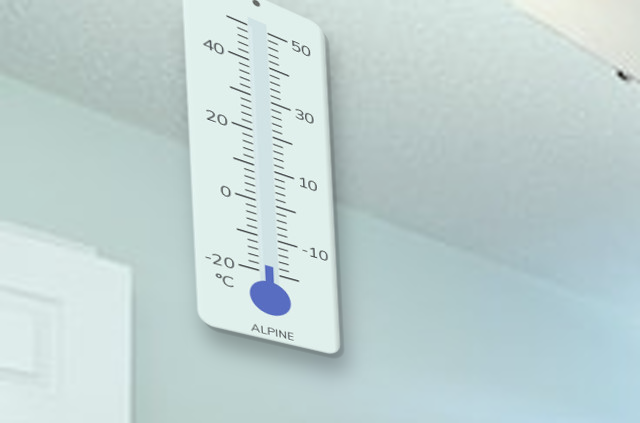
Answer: -18 °C
